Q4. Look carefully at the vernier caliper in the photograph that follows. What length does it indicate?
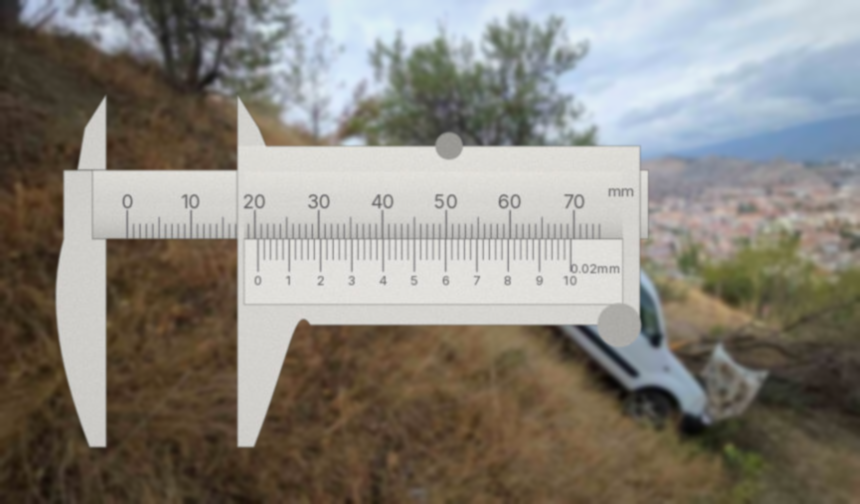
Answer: 20.5 mm
